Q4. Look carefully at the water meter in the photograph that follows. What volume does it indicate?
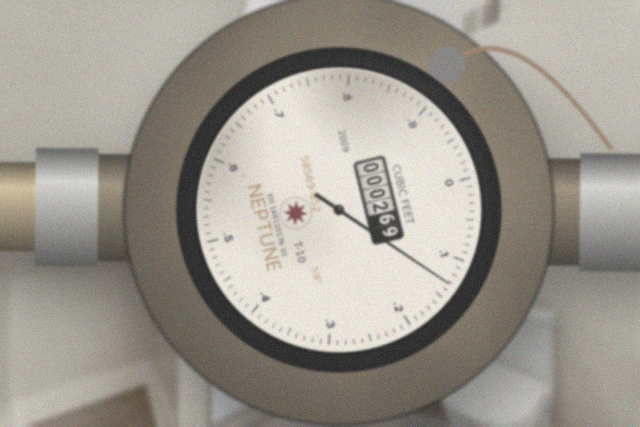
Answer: 269.13 ft³
